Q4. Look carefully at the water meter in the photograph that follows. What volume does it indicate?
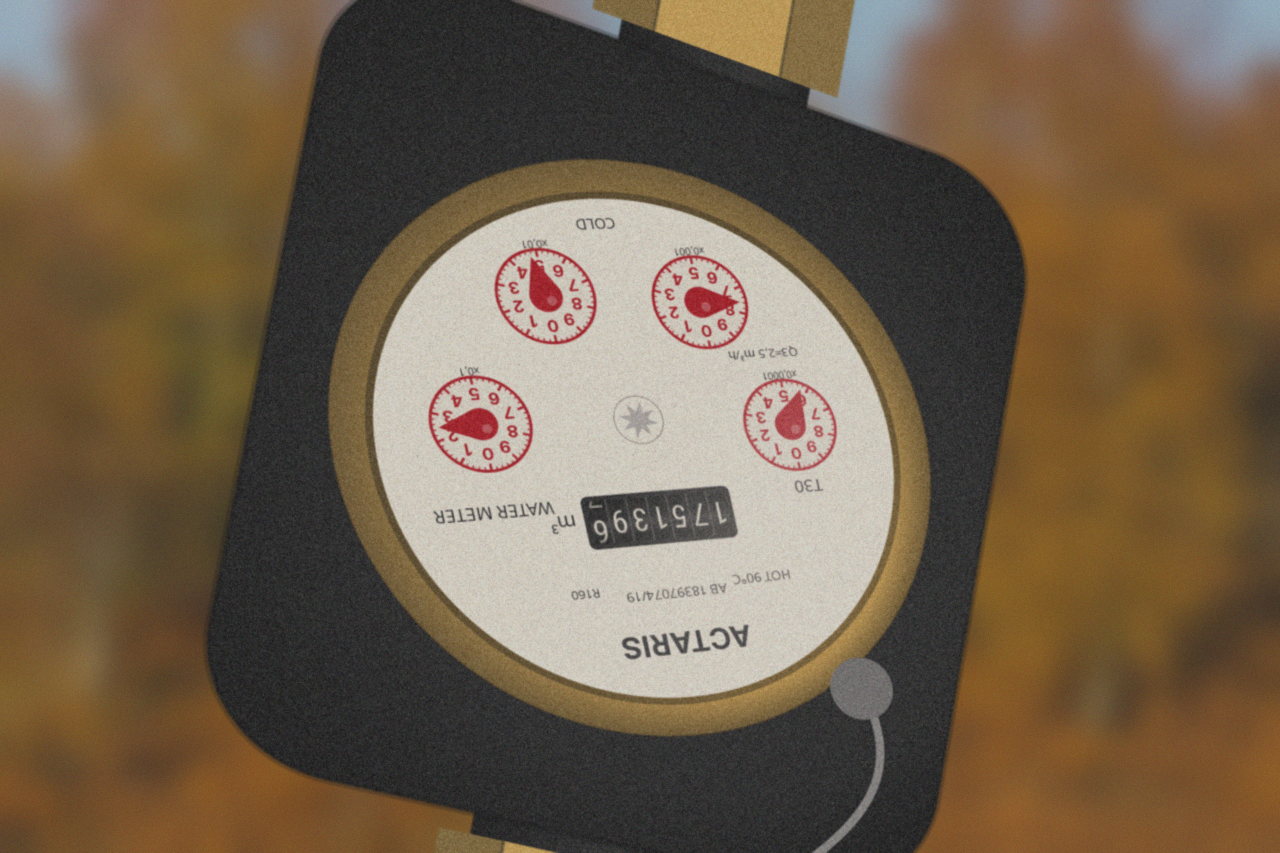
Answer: 1751396.2475 m³
